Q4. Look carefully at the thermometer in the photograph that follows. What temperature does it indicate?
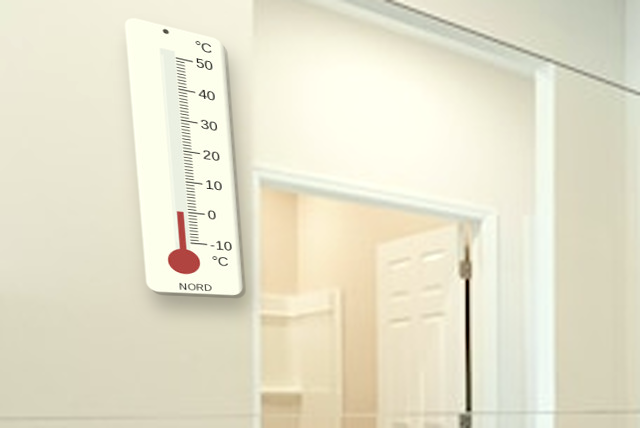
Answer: 0 °C
